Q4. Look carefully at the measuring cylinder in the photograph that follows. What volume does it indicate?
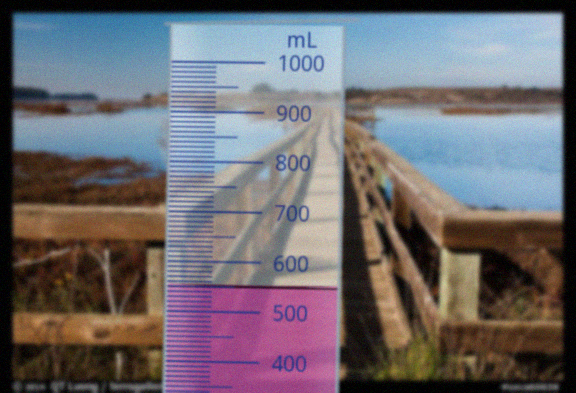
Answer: 550 mL
